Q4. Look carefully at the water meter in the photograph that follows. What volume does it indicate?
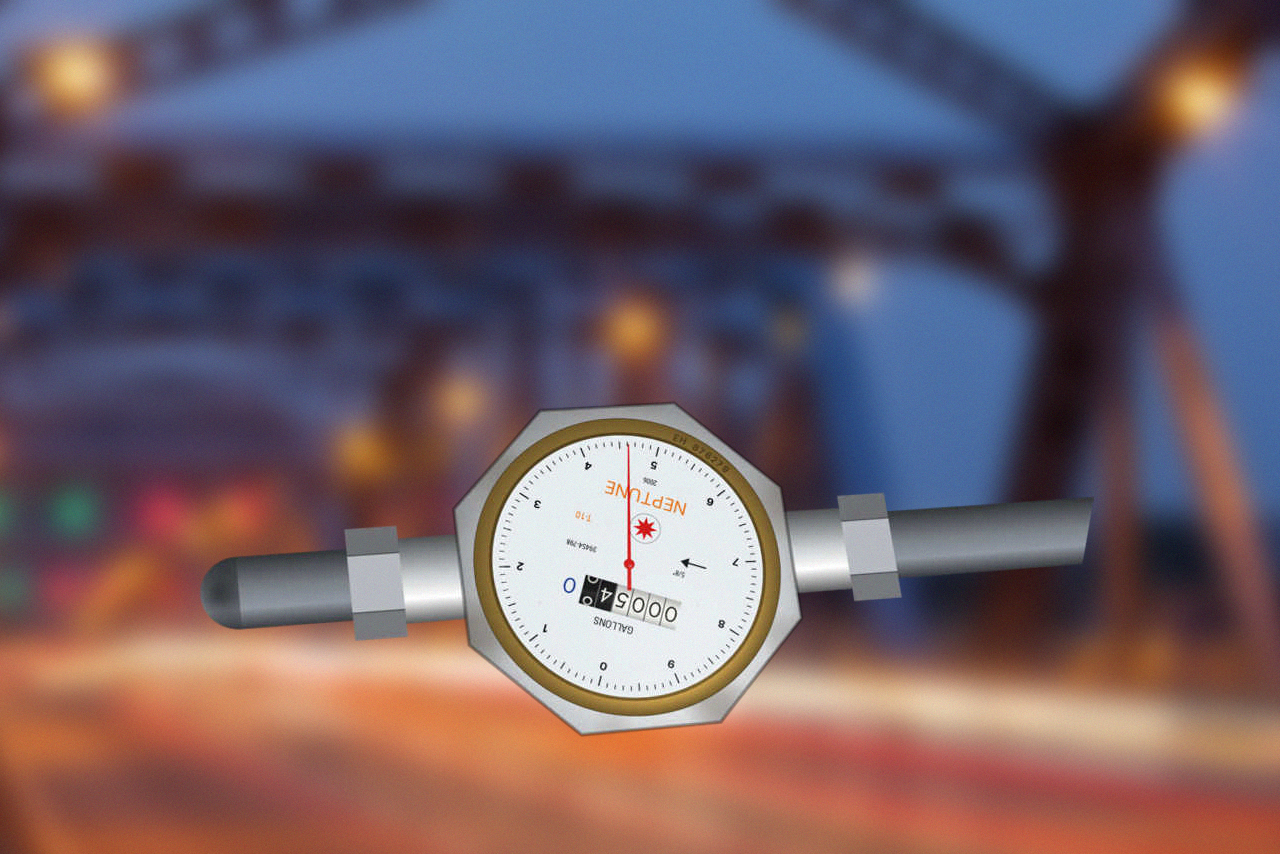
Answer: 5484.6 gal
